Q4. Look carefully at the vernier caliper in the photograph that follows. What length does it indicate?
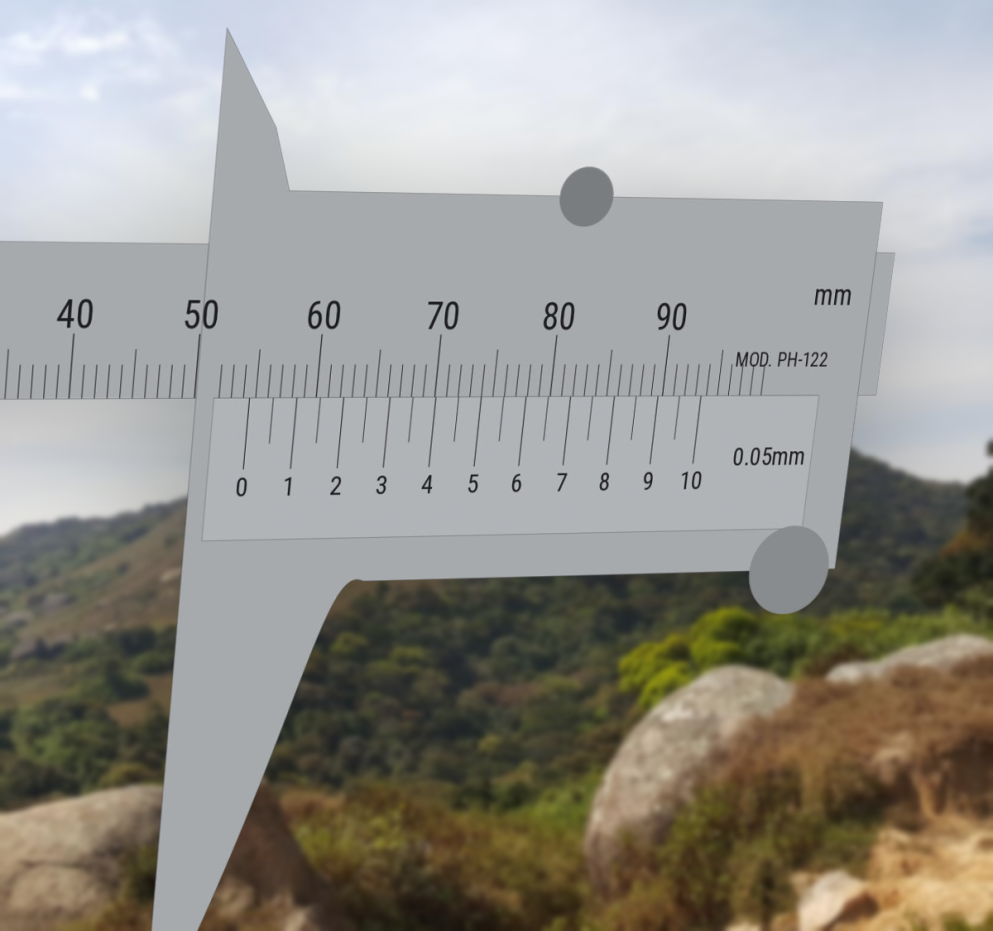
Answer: 54.5 mm
